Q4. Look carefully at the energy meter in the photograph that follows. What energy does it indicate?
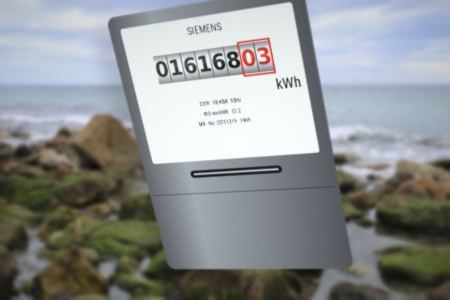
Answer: 16168.03 kWh
